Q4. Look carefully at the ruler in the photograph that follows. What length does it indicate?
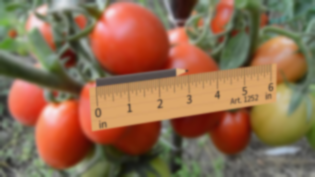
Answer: 3 in
